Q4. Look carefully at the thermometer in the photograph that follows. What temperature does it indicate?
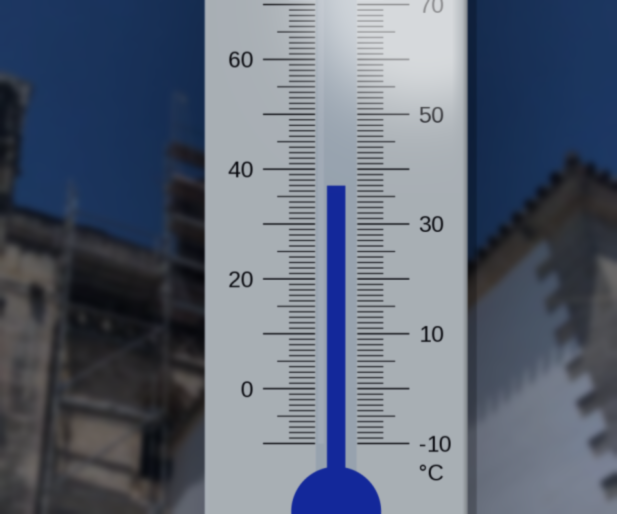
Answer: 37 °C
